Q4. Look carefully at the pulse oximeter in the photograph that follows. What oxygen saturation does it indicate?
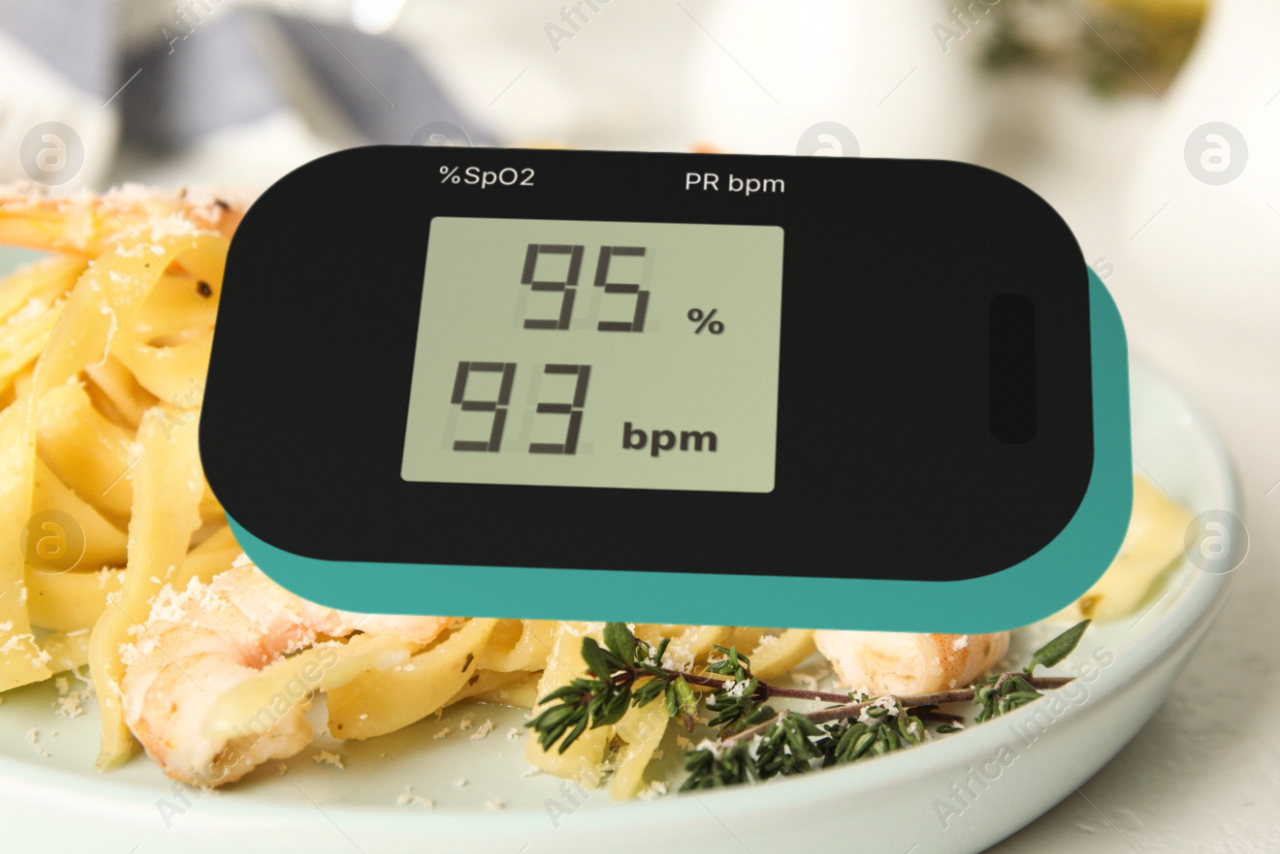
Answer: 95 %
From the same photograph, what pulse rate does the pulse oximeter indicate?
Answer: 93 bpm
